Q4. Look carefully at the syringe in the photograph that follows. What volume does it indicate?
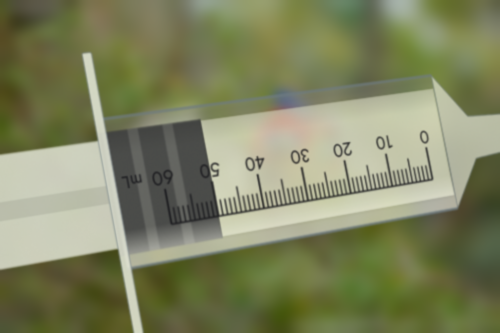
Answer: 50 mL
